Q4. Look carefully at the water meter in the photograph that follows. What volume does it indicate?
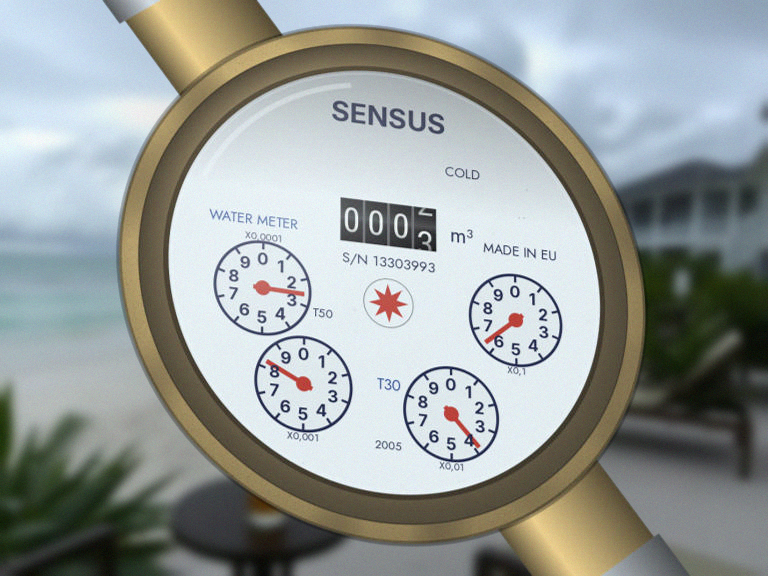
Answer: 2.6382 m³
